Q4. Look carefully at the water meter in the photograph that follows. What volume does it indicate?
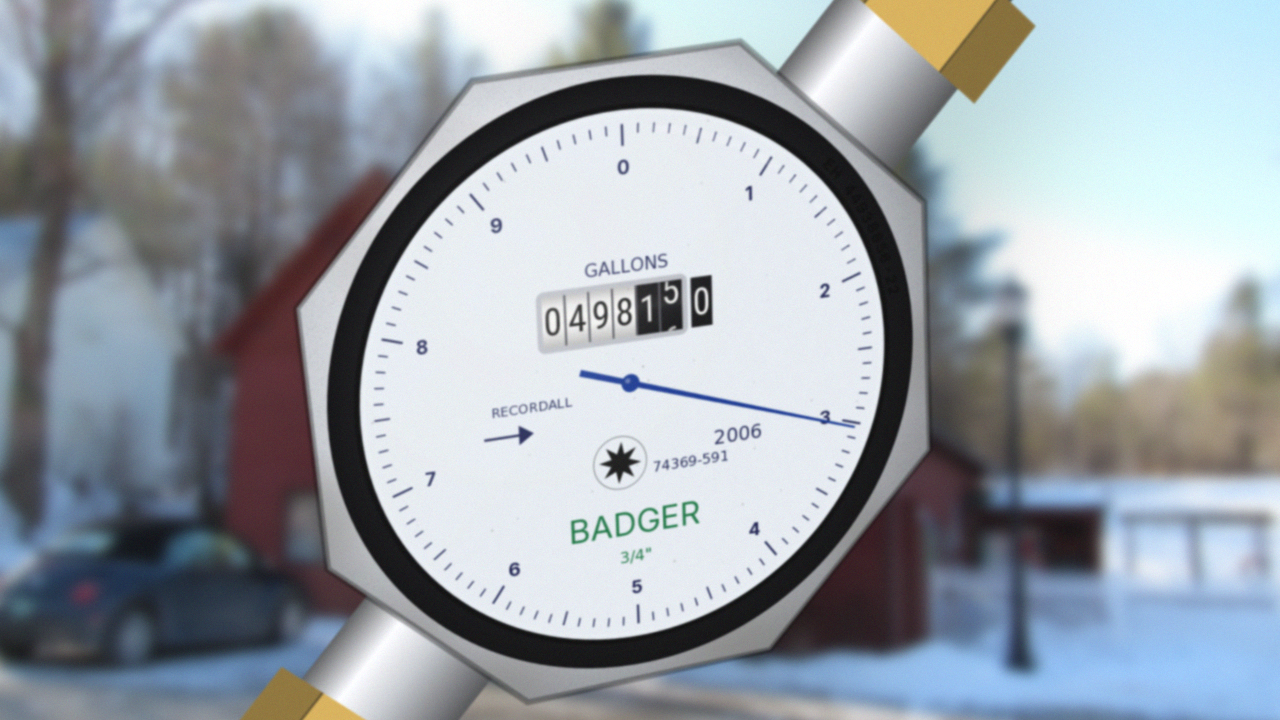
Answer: 498153.0 gal
